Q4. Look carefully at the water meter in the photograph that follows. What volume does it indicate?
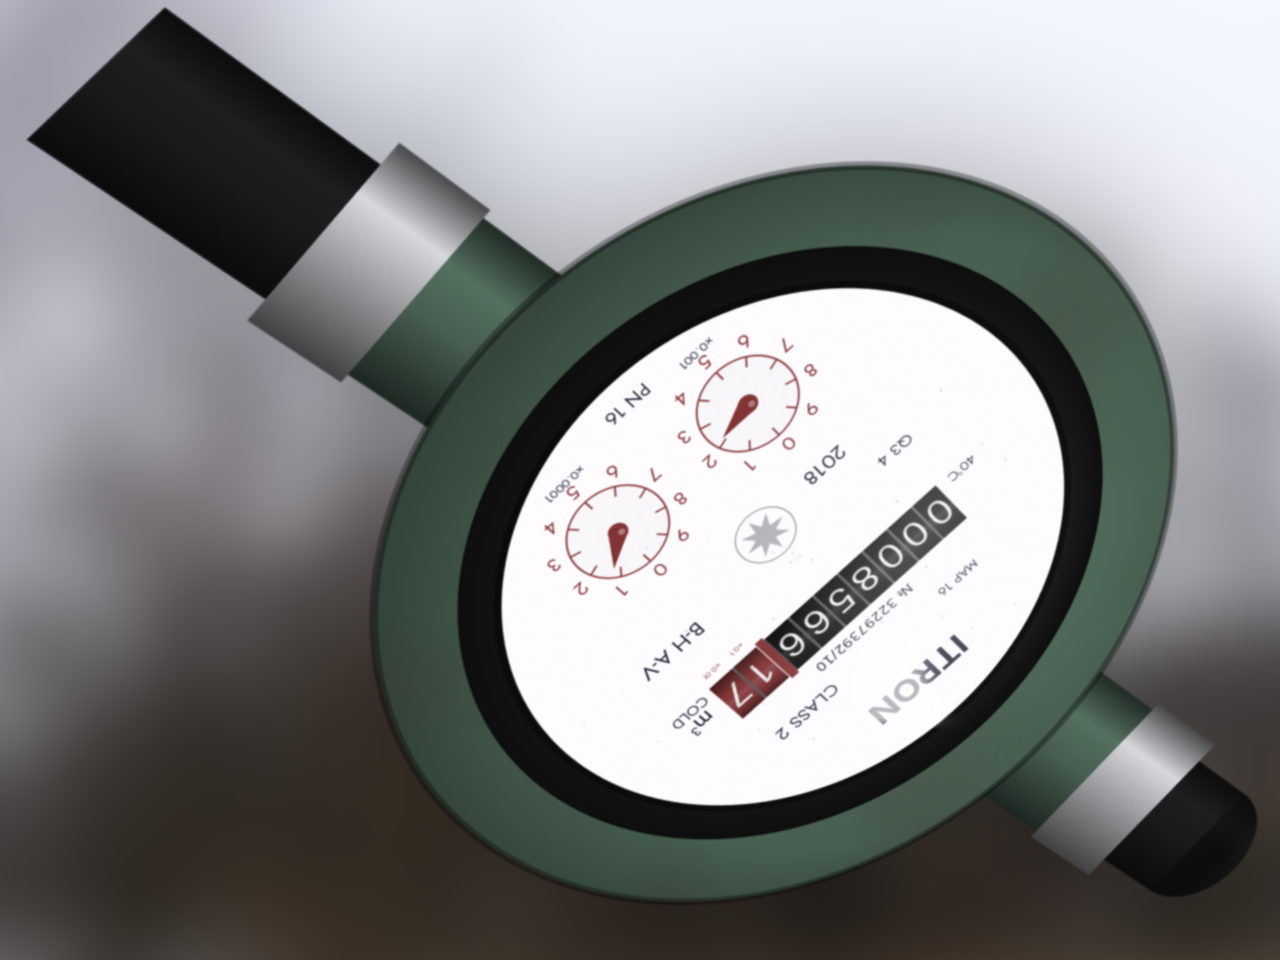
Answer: 8566.1721 m³
